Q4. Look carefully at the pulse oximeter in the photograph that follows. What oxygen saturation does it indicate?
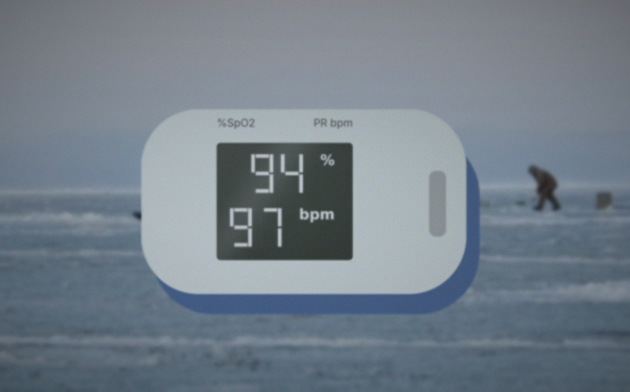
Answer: 94 %
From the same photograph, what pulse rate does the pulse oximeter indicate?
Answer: 97 bpm
